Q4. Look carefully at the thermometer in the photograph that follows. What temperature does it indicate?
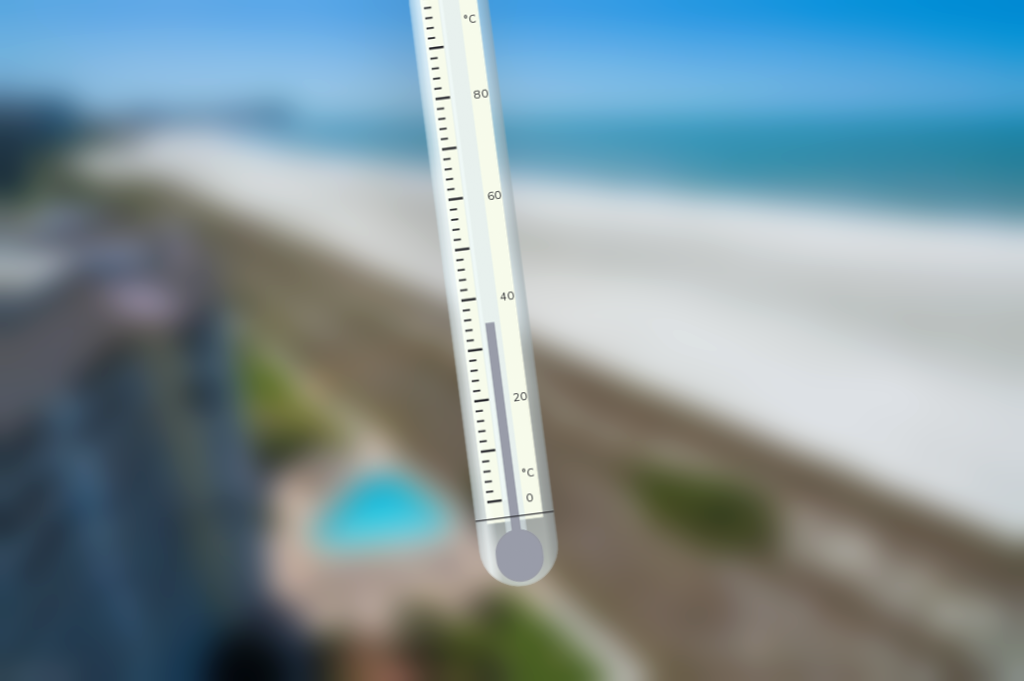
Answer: 35 °C
